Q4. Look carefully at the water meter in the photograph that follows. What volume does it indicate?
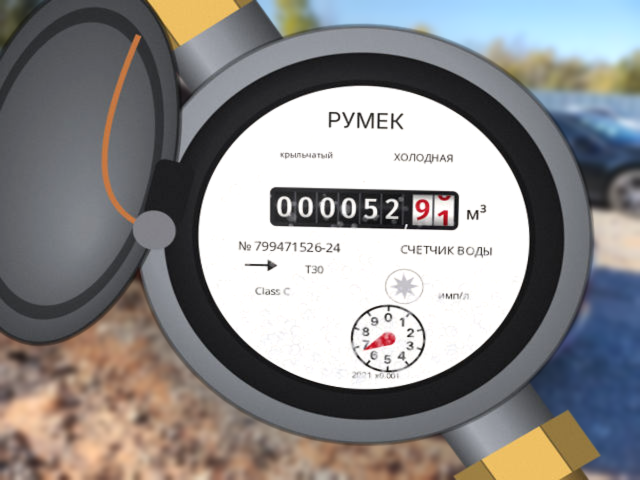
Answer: 52.906 m³
